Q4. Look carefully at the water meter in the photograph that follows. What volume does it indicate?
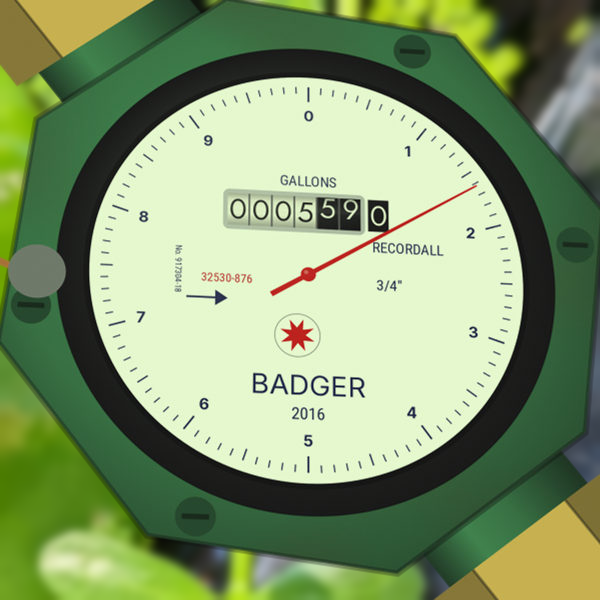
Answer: 5591.6 gal
